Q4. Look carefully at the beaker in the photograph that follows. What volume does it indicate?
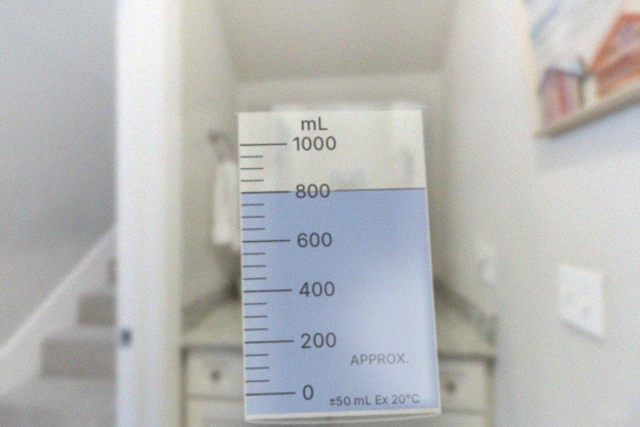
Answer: 800 mL
